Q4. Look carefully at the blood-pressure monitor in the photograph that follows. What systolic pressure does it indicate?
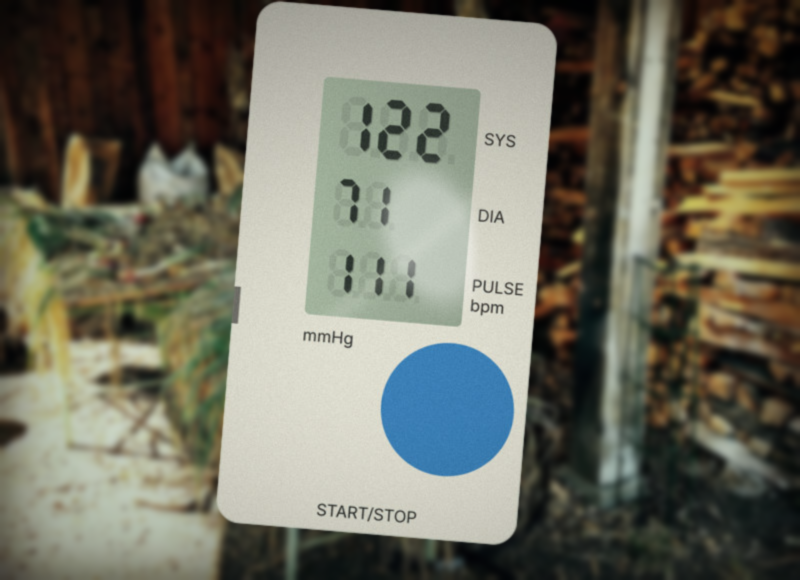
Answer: 122 mmHg
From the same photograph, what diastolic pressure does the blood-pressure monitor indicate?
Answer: 71 mmHg
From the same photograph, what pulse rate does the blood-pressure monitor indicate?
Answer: 111 bpm
